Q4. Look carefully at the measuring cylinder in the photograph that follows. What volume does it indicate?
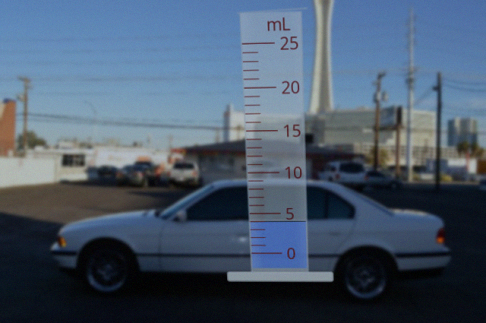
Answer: 4 mL
